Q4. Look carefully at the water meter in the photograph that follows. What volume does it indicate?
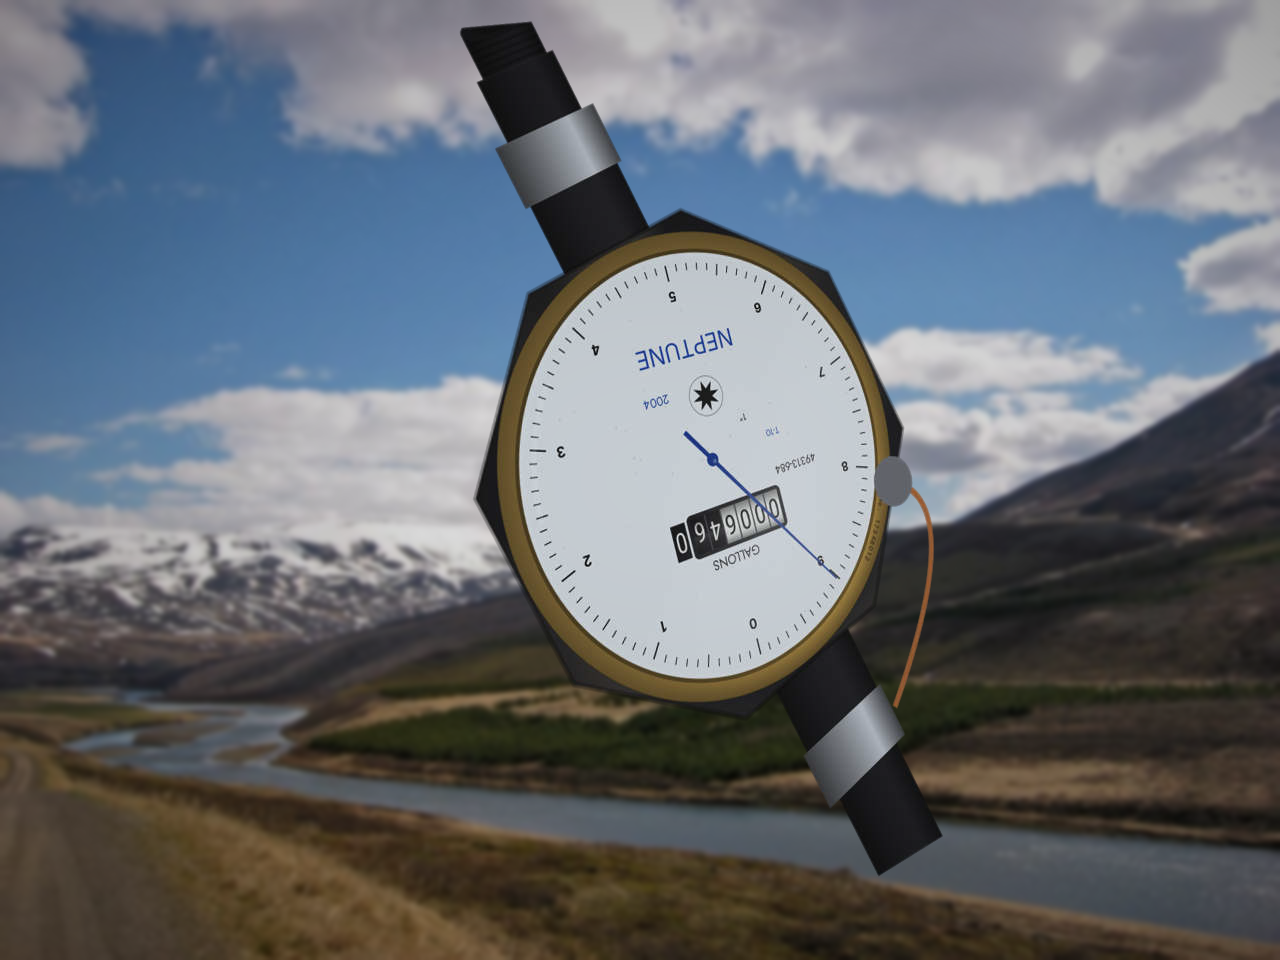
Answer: 6459.0 gal
